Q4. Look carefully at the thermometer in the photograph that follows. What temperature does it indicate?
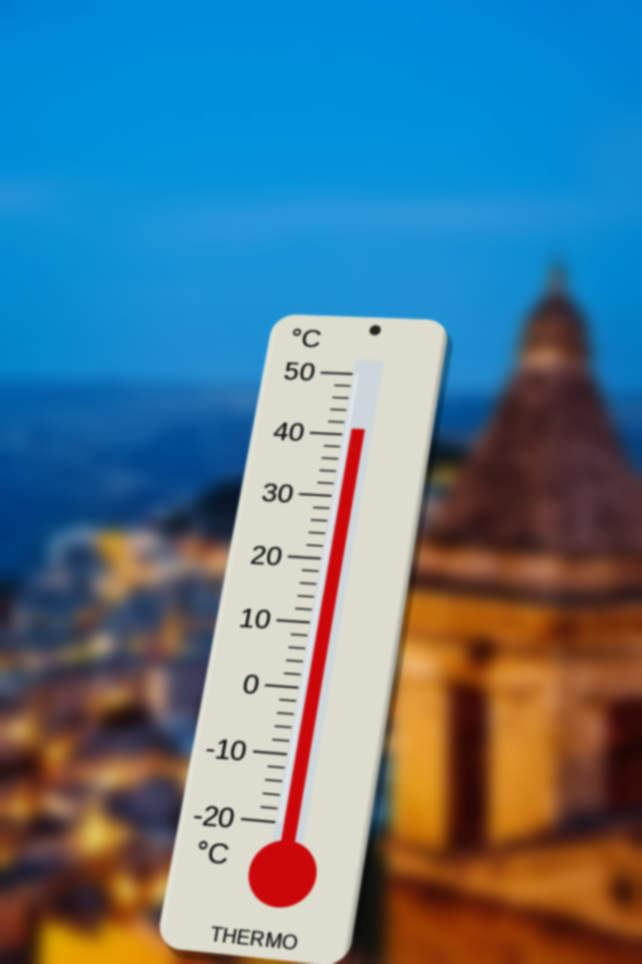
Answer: 41 °C
